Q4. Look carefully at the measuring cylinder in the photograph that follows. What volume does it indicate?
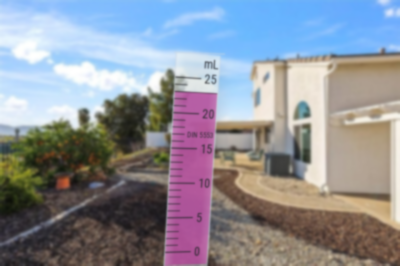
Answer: 23 mL
